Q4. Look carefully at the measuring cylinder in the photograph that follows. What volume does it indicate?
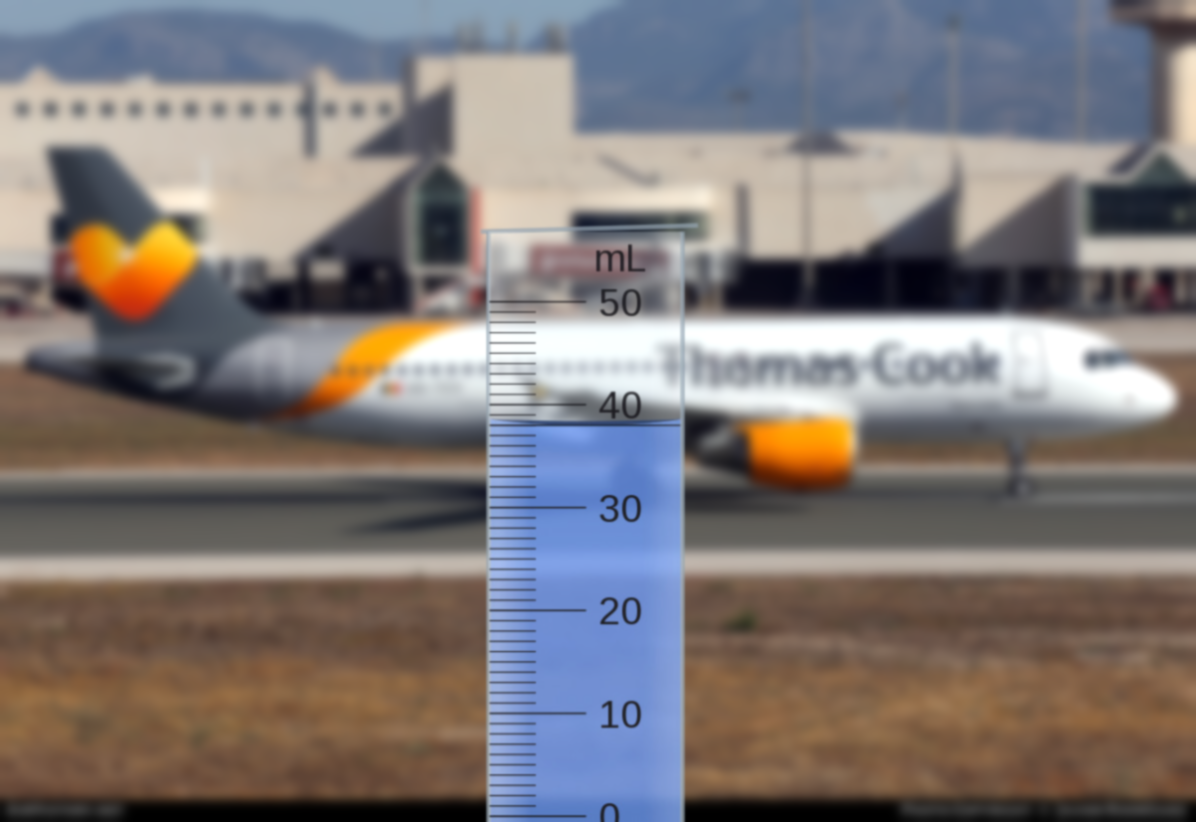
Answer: 38 mL
